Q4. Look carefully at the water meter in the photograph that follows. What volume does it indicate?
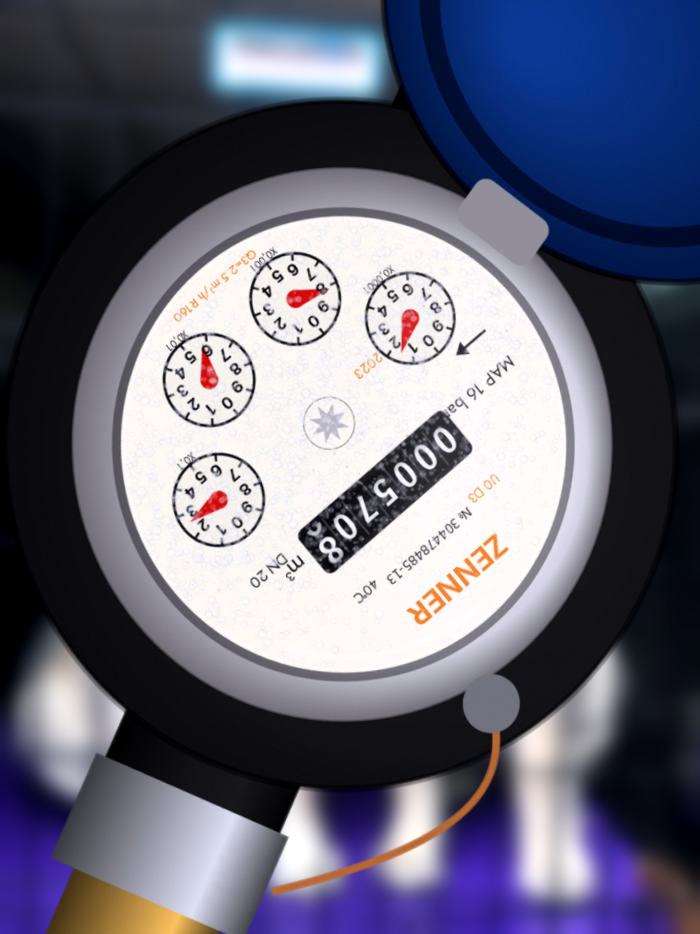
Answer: 5708.2581 m³
